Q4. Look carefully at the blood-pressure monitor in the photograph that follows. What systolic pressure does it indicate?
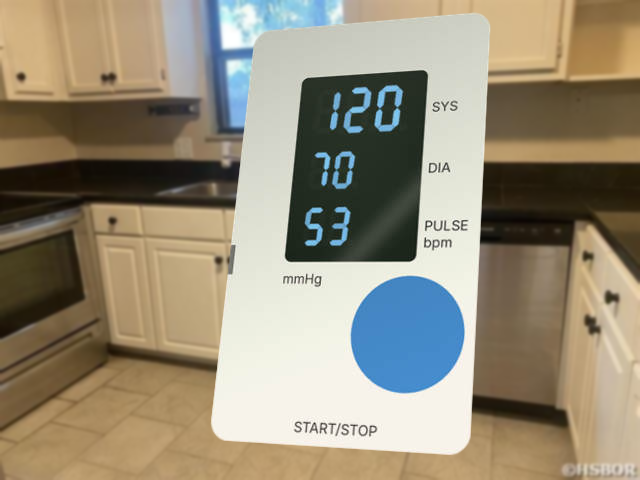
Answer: 120 mmHg
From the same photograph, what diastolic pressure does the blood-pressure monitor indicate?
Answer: 70 mmHg
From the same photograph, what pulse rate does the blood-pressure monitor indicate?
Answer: 53 bpm
